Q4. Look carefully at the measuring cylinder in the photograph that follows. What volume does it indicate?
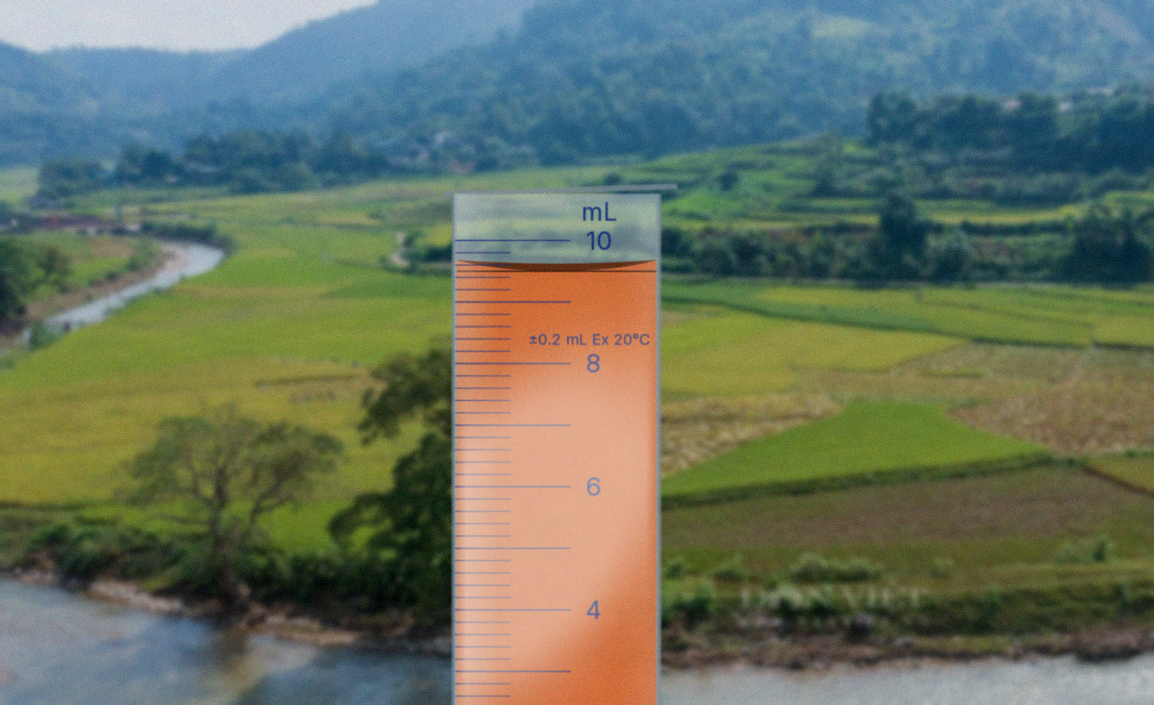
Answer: 9.5 mL
